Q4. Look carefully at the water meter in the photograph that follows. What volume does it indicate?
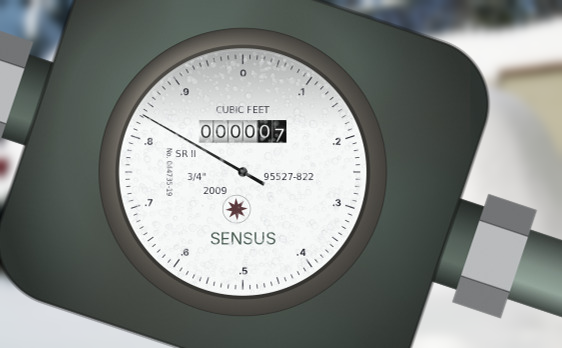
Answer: 6.83 ft³
